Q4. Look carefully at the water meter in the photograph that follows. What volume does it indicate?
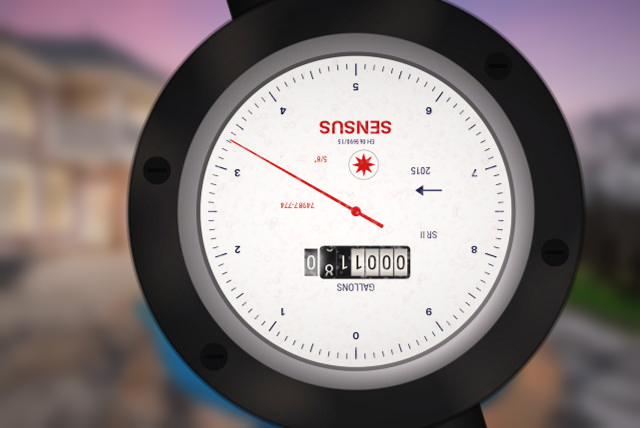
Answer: 1183.3 gal
